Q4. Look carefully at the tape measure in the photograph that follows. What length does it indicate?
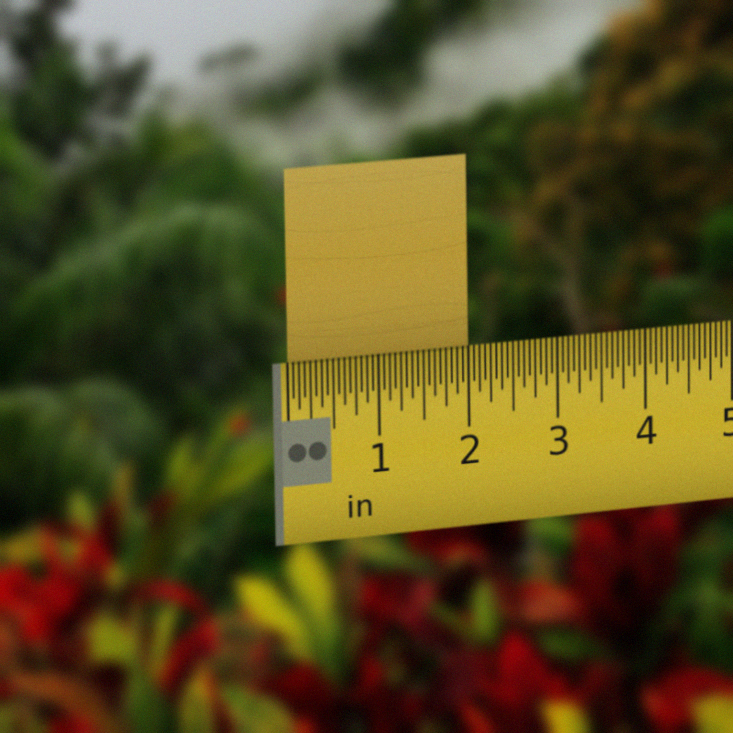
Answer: 2 in
